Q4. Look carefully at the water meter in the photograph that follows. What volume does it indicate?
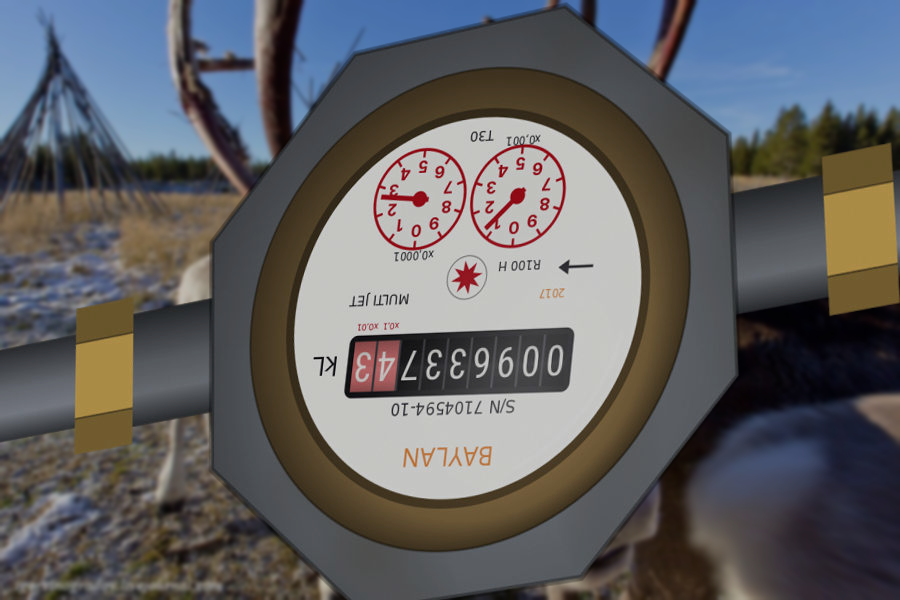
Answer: 96337.4312 kL
